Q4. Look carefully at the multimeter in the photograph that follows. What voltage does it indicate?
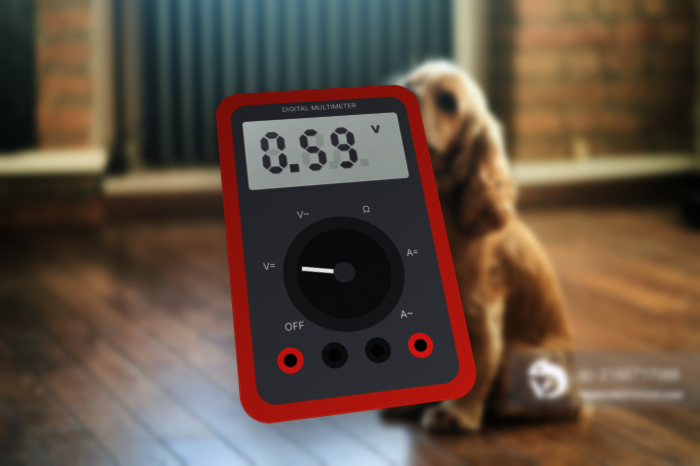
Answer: 0.59 V
